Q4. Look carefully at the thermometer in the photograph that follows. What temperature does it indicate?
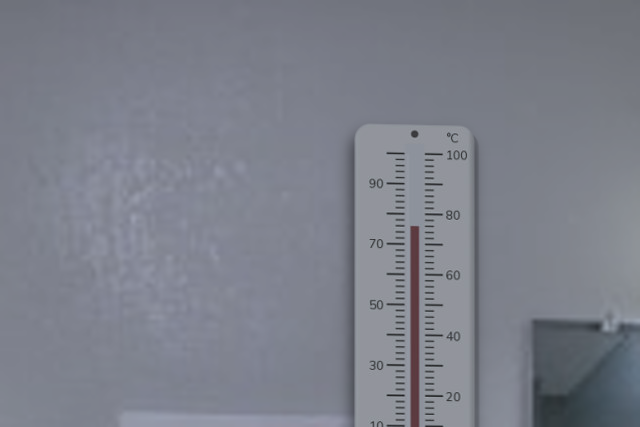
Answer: 76 °C
